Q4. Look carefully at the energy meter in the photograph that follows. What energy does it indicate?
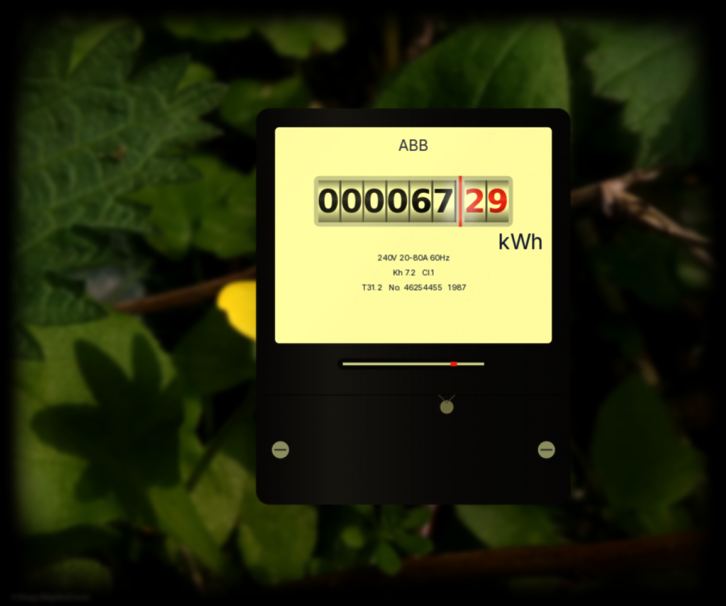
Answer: 67.29 kWh
